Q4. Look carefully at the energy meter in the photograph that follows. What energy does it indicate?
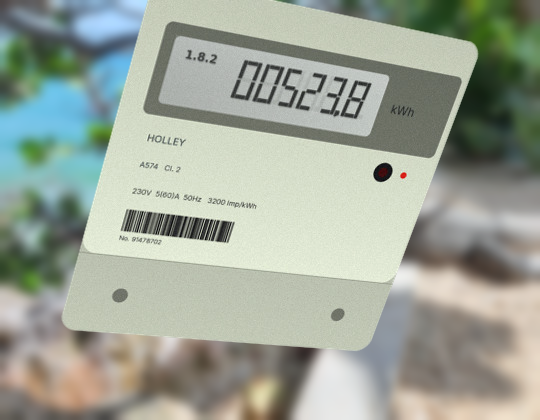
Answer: 523.8 kWh
